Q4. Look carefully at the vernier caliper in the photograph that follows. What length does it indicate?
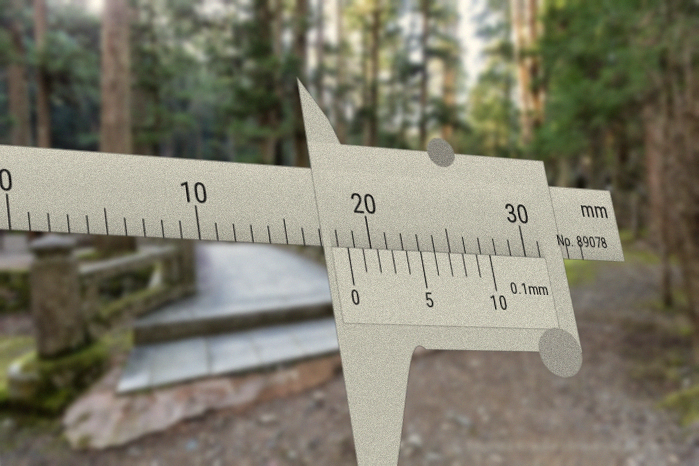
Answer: 18.6 mm
